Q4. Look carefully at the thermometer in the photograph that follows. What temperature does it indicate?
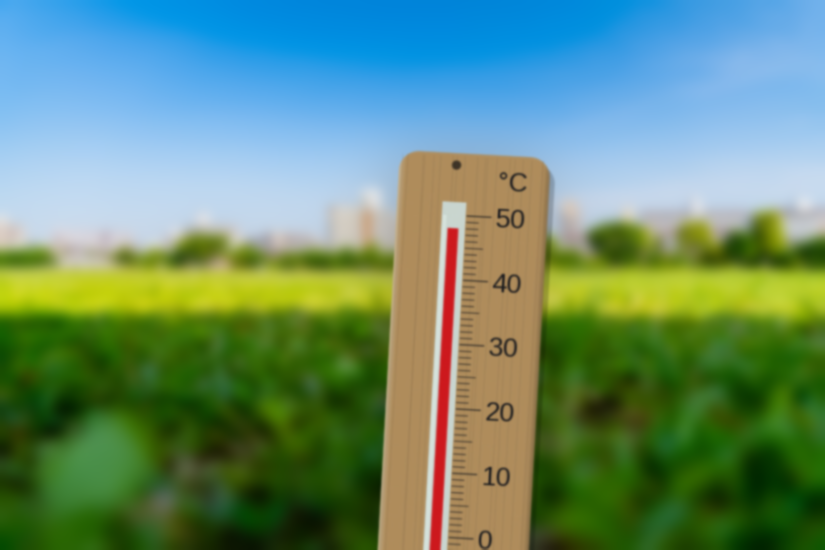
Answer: 48 °C
